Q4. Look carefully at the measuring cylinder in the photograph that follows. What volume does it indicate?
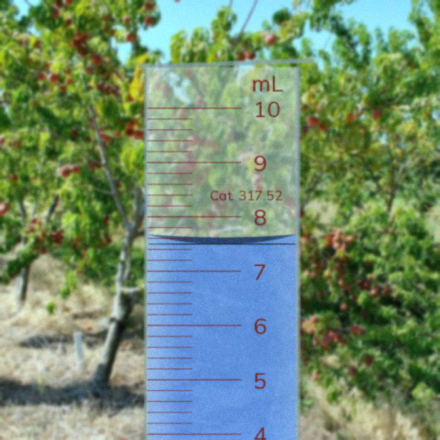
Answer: 7.5 mL
